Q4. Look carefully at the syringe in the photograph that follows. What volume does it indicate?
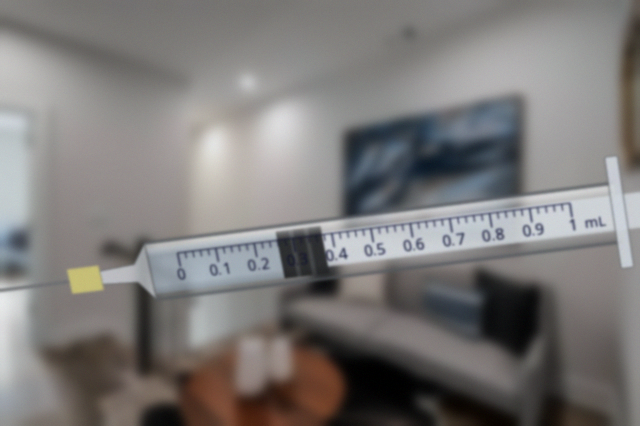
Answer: 0.26 mL
